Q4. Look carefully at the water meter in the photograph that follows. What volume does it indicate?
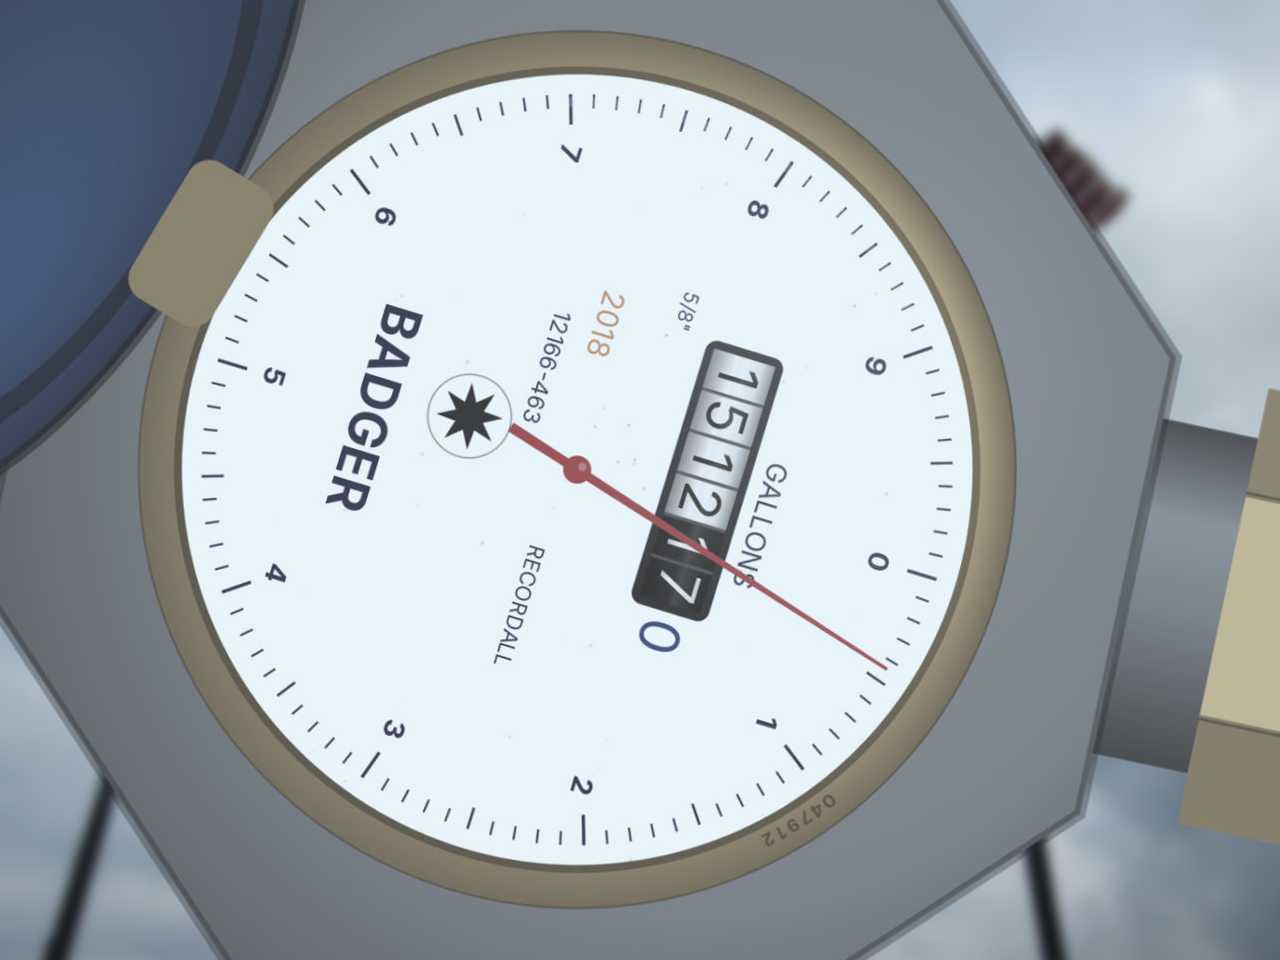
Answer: 1512170.4 gal
